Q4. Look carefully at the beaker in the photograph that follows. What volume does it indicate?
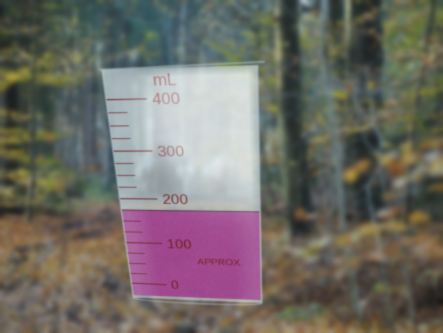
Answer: 175 mL
